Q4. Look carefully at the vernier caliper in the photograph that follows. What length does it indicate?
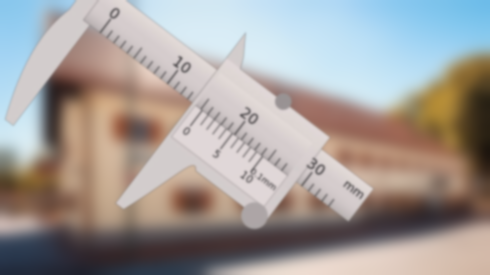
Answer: 15.2 mm
